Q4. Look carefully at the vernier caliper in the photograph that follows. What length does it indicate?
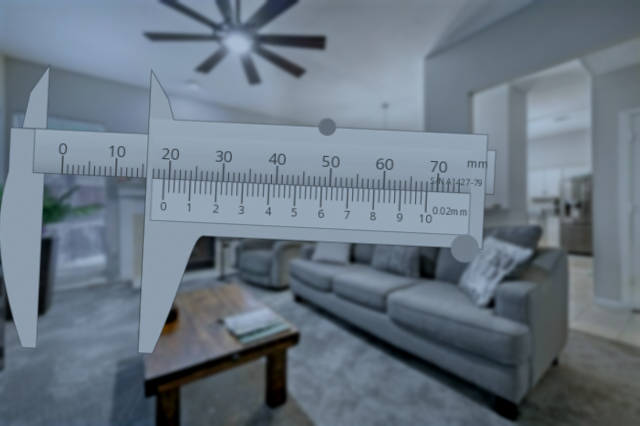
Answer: 19.0 mm
